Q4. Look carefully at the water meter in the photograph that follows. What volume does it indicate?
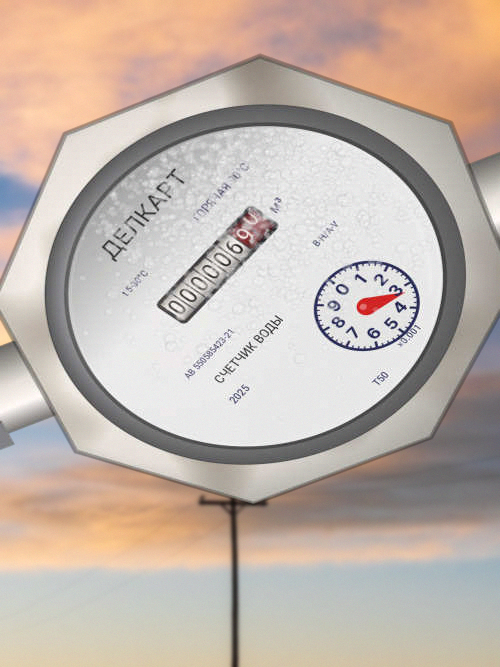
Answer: 6.903 m³
